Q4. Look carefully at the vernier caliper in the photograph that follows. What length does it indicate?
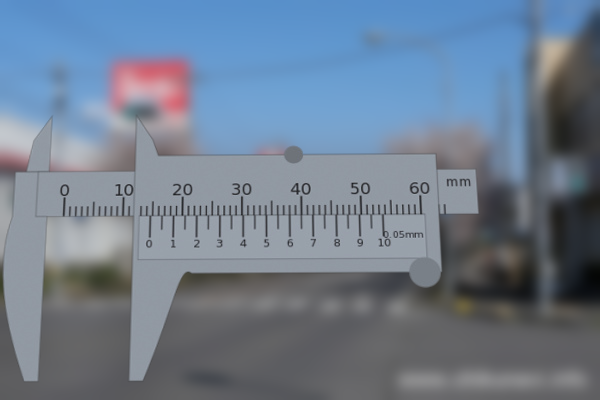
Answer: 14.6 mm
